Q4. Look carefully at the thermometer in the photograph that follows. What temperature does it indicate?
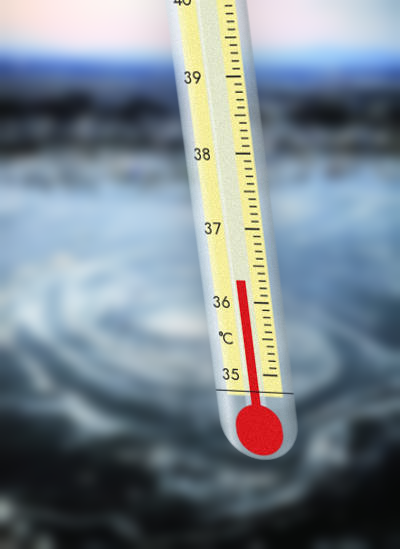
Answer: 36.3 °C
